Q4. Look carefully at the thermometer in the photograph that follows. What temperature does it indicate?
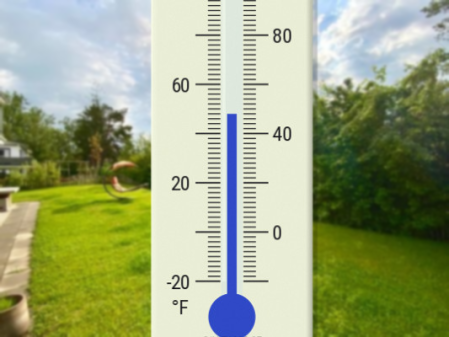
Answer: 48 °F
